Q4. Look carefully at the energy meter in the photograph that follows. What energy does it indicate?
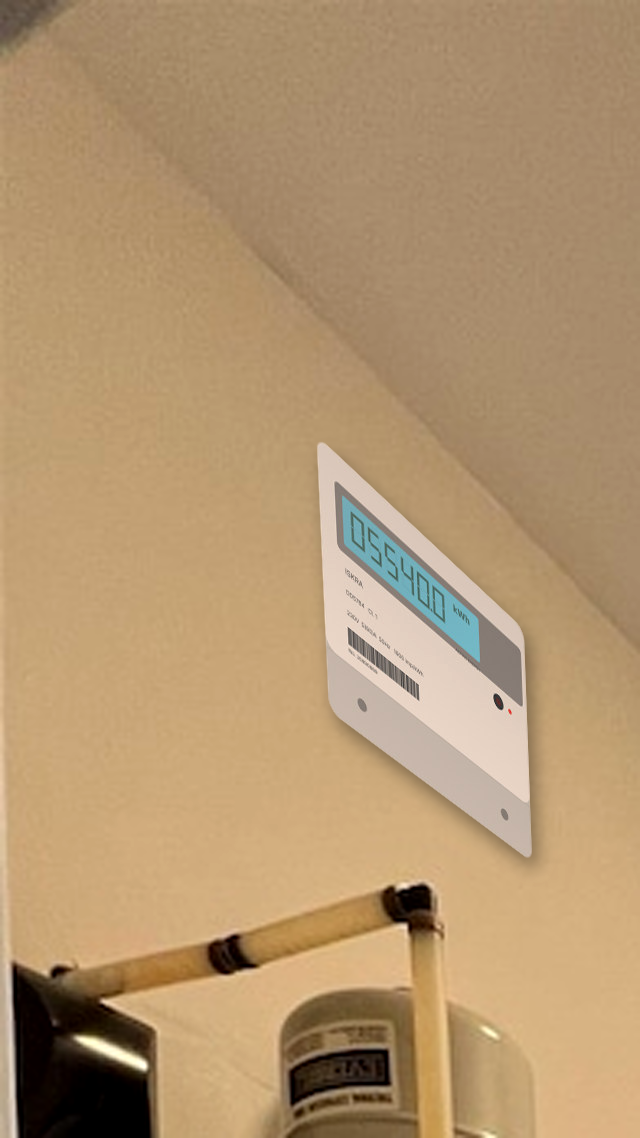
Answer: 5540.0 kWh
